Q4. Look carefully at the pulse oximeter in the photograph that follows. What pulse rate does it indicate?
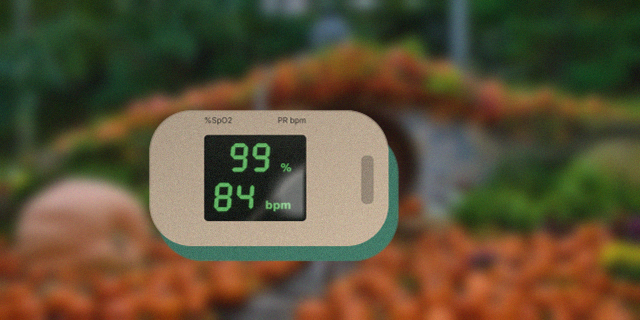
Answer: 84 bpm
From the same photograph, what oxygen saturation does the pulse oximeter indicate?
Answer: 99 %
